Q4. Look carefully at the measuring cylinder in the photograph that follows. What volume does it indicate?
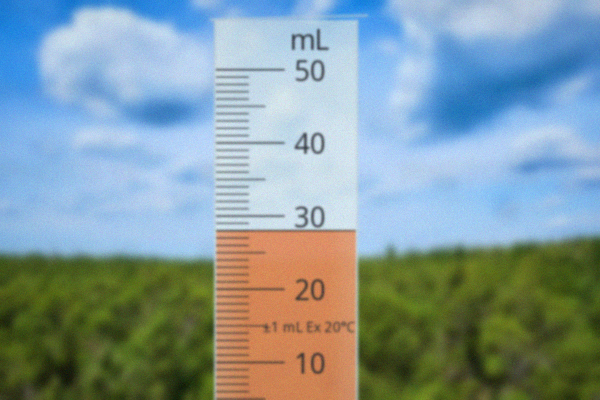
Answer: 28 mL
